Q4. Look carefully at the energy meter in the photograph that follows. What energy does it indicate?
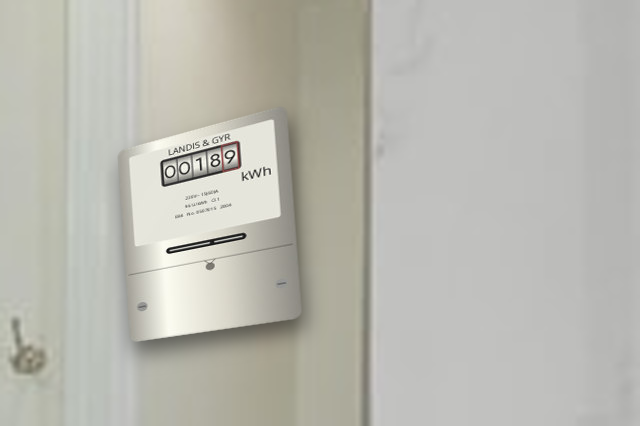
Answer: 18.9 kWh
